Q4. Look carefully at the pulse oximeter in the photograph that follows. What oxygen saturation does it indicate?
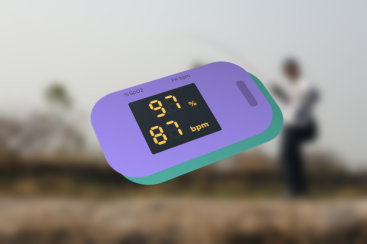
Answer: 97 %
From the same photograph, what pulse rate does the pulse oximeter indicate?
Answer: 87 bpm
